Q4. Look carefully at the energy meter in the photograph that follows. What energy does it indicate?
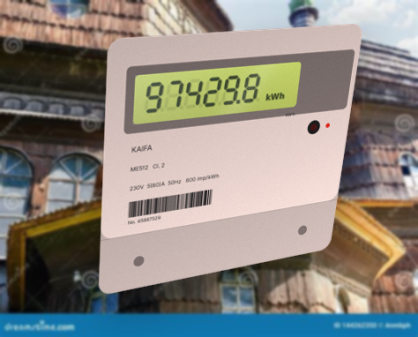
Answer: 97429.8 kWh
